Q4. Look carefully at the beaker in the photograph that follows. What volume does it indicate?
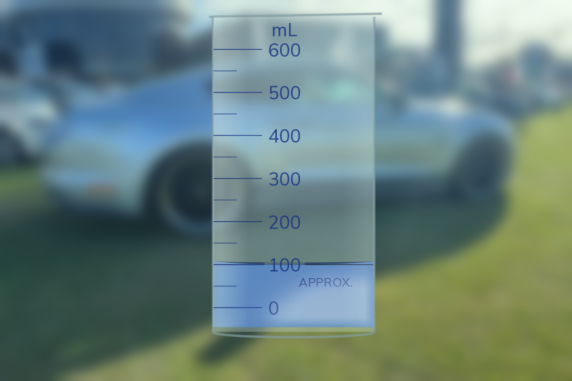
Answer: 100 mL
